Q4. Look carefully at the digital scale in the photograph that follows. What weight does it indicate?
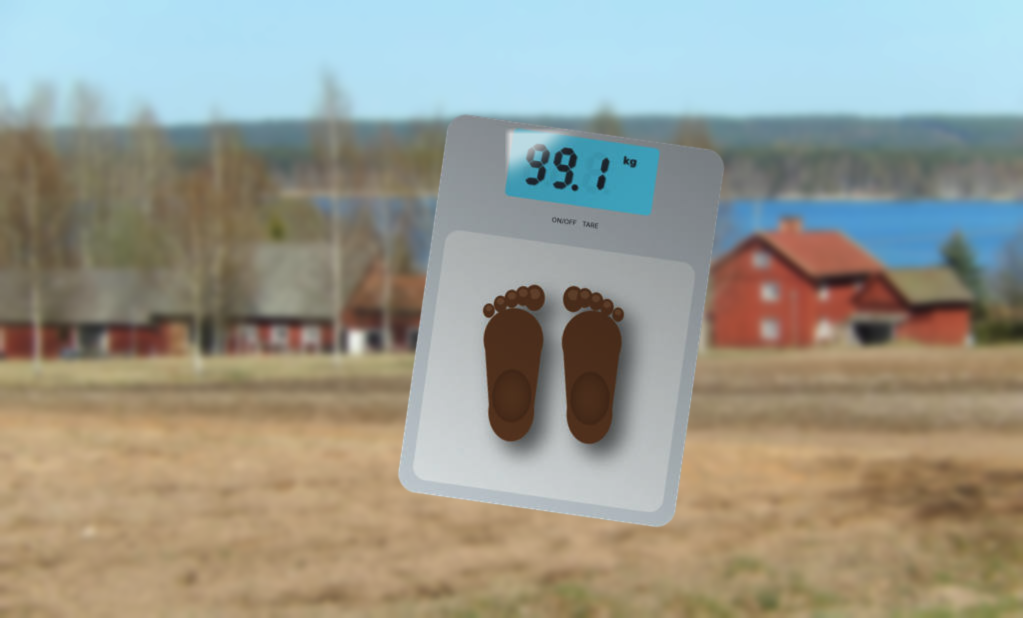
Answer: 99.1 kg
